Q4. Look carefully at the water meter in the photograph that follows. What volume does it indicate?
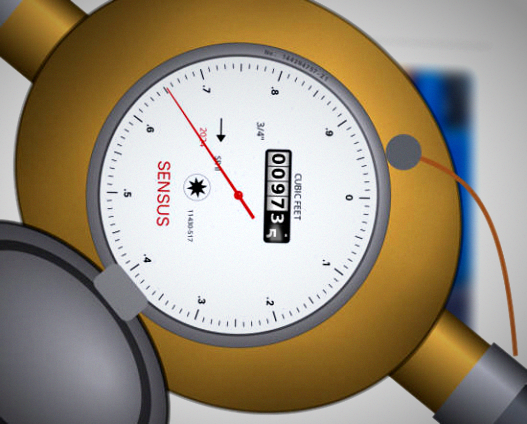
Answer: 9734.65 ft³
